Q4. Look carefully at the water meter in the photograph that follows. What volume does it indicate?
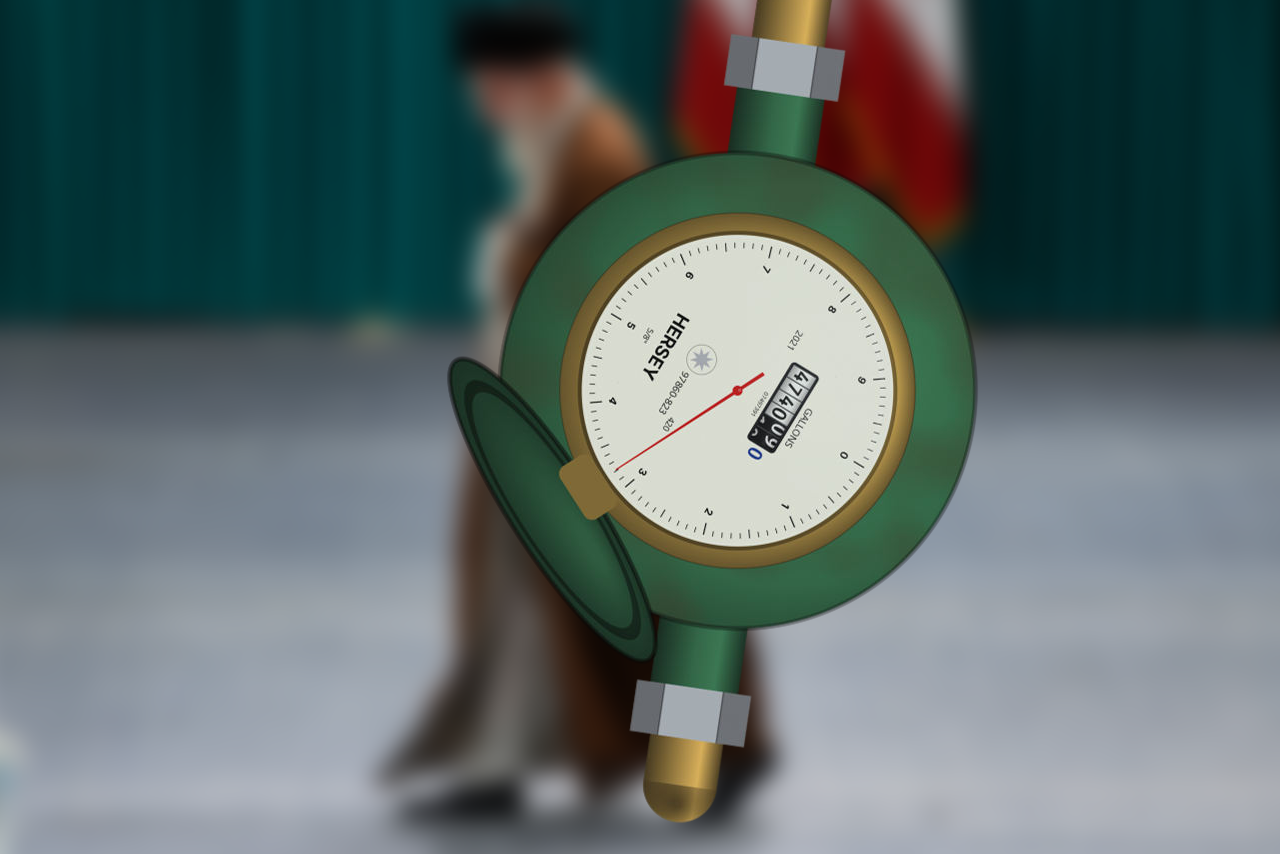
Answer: 4740093.2 gal
